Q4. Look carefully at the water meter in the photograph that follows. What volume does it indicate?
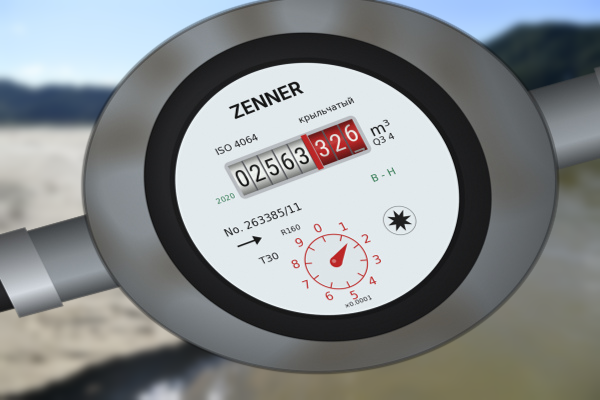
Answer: 2563.3261 m³
